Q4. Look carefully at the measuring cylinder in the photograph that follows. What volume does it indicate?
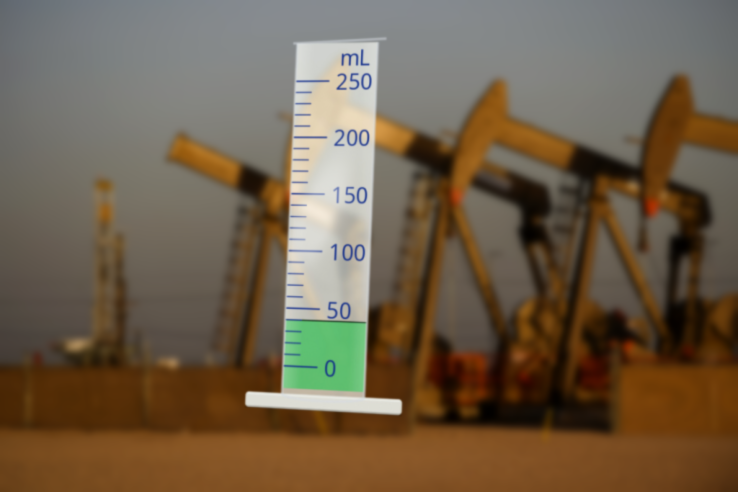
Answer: 40 mL
